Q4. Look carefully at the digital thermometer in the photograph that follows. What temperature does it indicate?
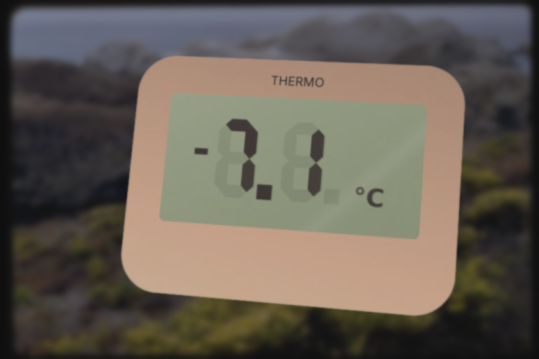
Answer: -7.1 °C
